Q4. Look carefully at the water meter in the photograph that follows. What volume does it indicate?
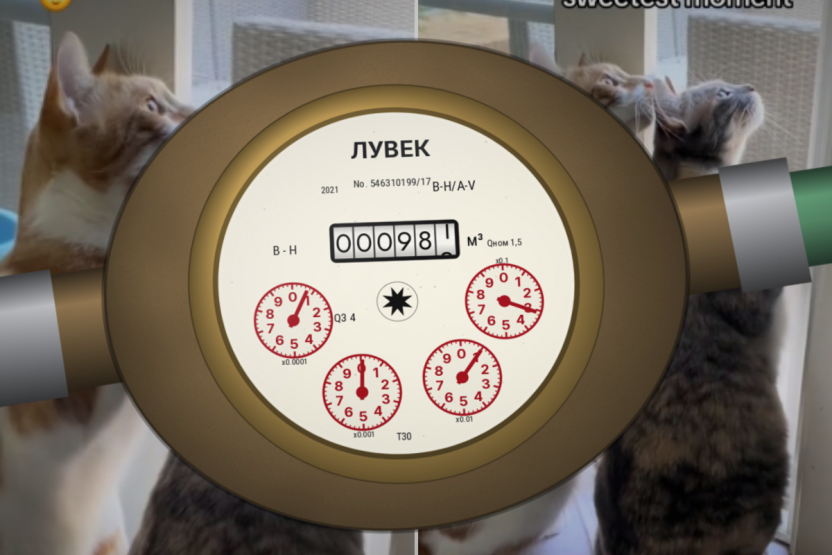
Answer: 981.3100 m³
